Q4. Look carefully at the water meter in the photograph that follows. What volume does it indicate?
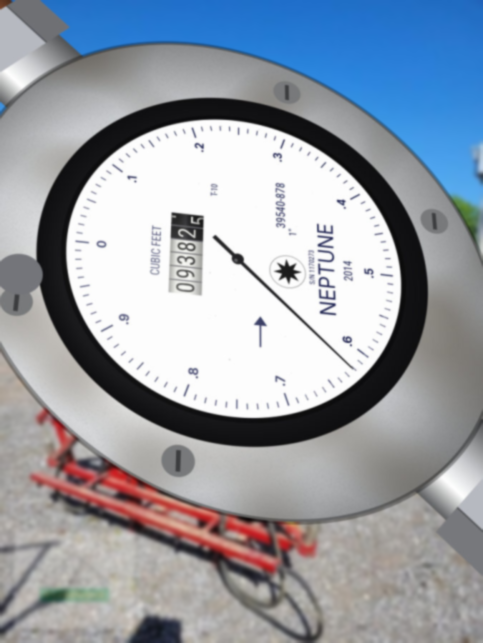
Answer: 93824.62 ft³
